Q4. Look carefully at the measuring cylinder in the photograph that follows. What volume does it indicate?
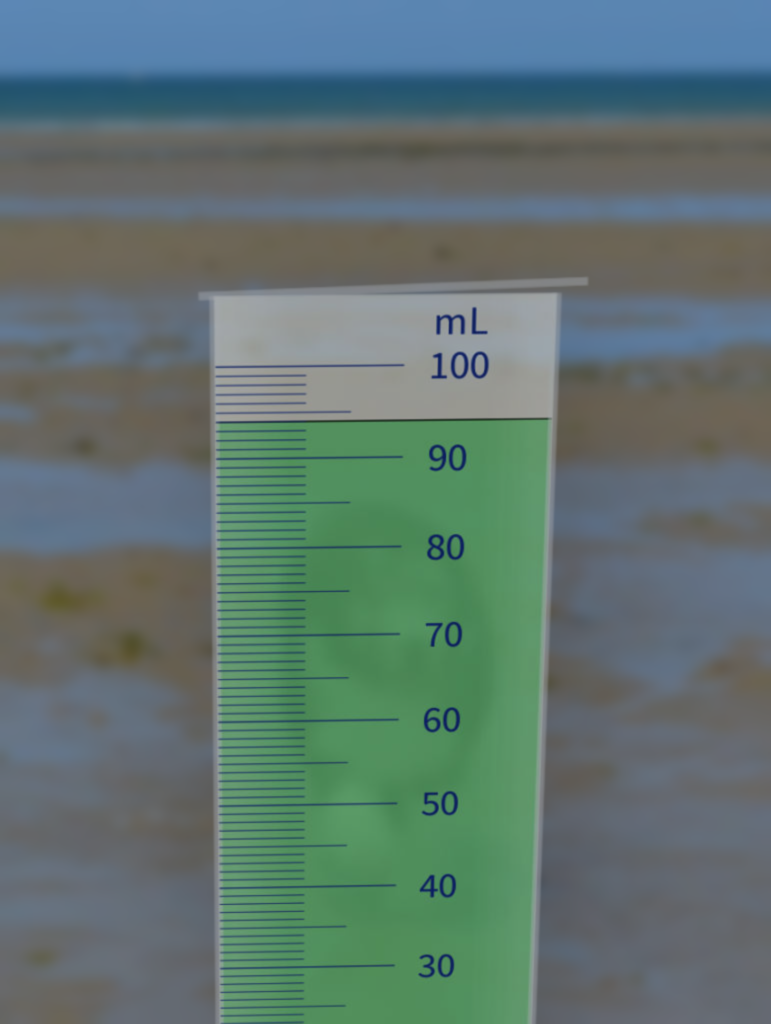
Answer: 94 mL
